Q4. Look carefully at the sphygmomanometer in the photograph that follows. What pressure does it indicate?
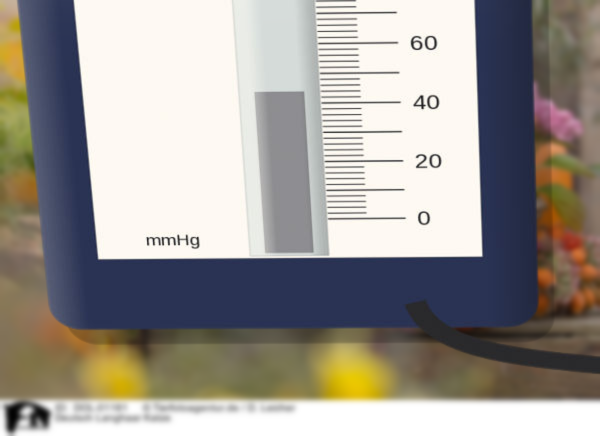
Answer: 44 mmHg
